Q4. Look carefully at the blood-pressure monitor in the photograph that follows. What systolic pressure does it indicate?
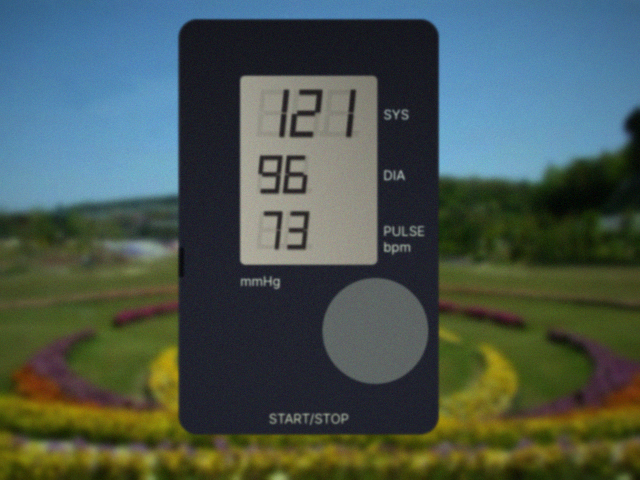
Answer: 121 mmHg
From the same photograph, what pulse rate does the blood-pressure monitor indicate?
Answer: 73 bpm
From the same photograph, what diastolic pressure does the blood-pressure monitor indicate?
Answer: 96 mmHg
